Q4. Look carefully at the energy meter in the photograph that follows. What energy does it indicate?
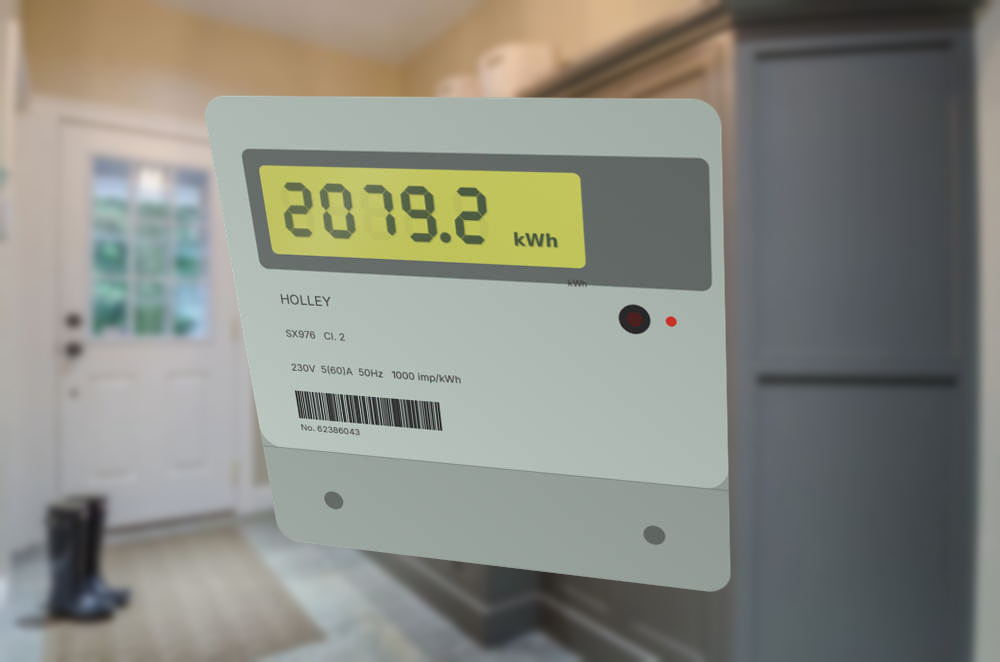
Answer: 2079.2 kWh
